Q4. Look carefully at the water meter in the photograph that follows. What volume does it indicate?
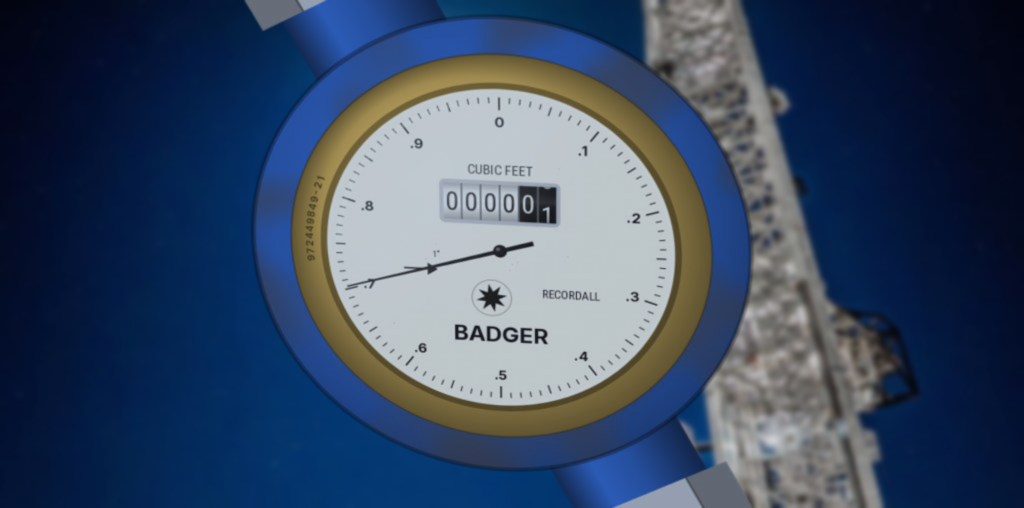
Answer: 0.70 ft³
